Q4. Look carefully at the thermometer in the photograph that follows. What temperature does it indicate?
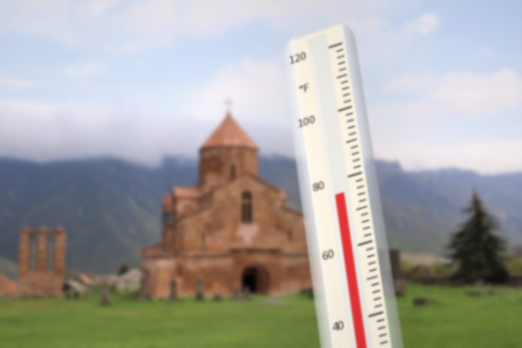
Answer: 76 °F
